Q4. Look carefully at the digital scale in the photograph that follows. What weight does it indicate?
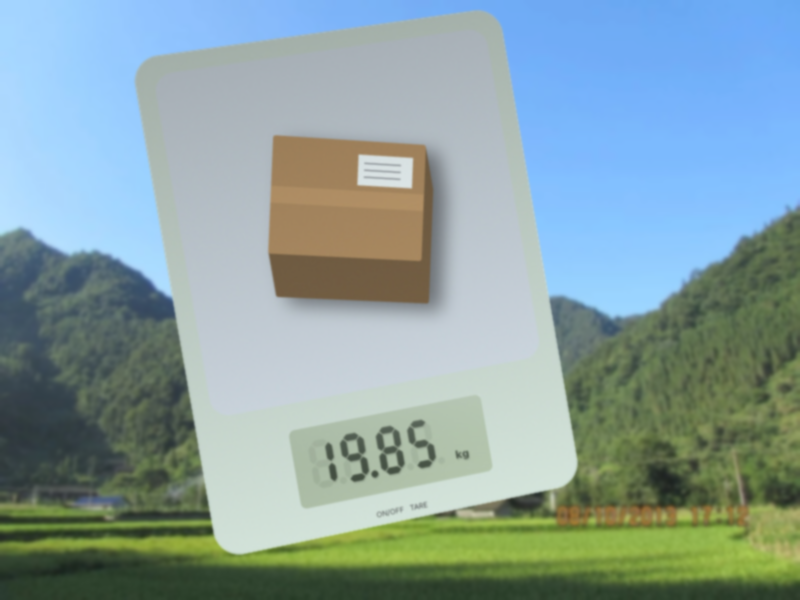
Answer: 19.85 kg
